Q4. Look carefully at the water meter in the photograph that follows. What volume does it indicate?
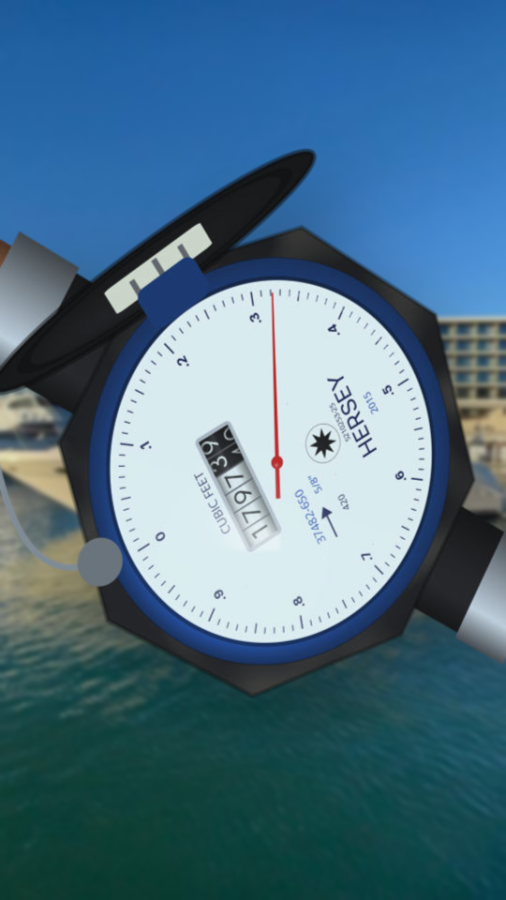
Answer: 179739.32 ft³
